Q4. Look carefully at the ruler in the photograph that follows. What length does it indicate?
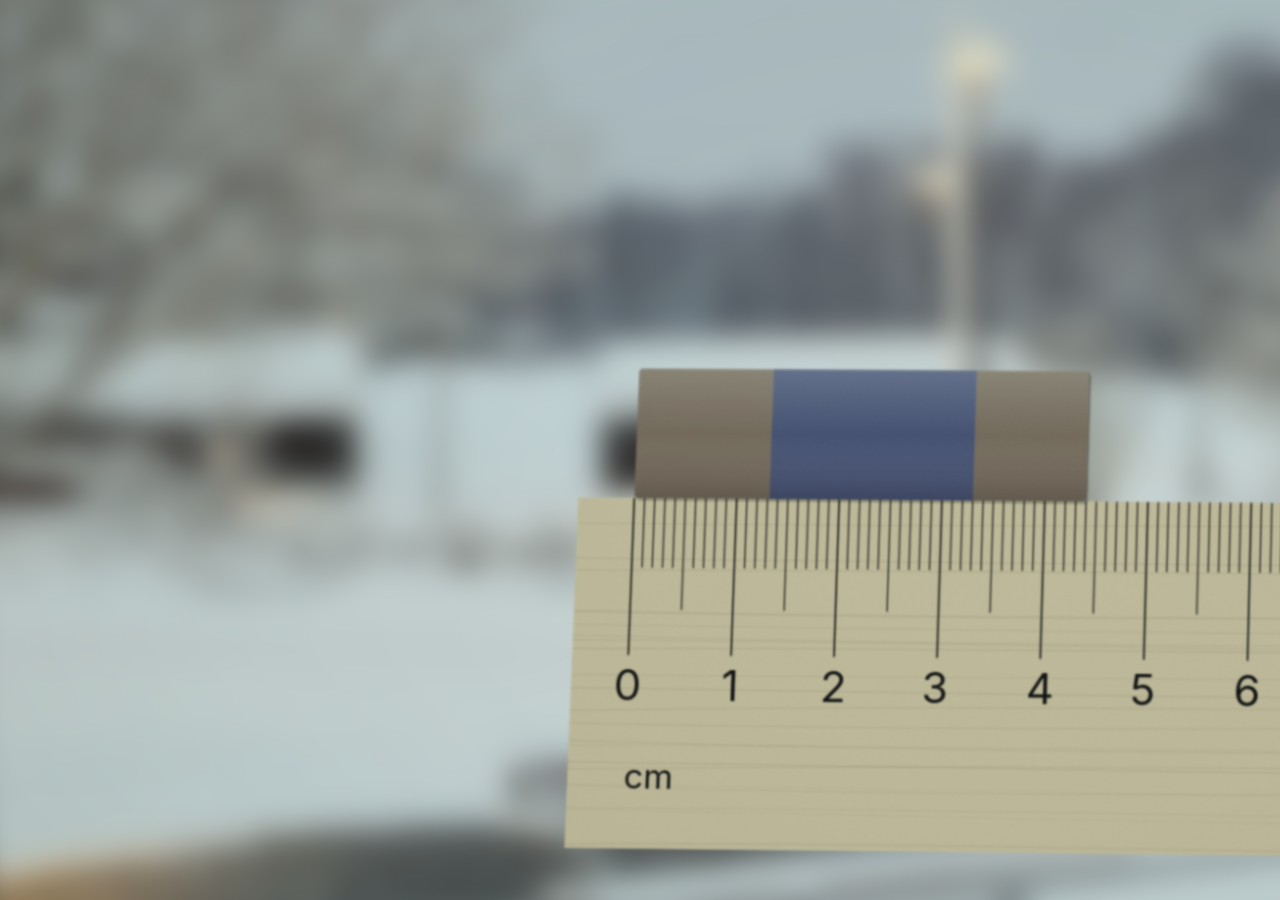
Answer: 4.4 cm
